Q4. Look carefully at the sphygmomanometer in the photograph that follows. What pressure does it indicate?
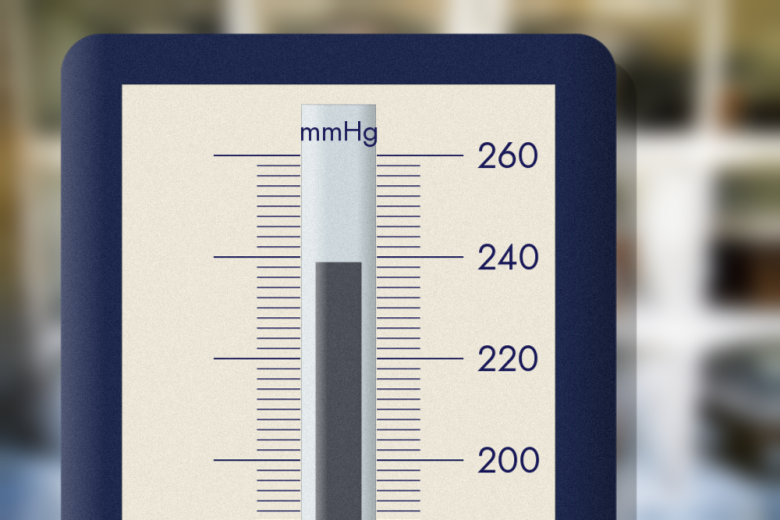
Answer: 239 mmHg
